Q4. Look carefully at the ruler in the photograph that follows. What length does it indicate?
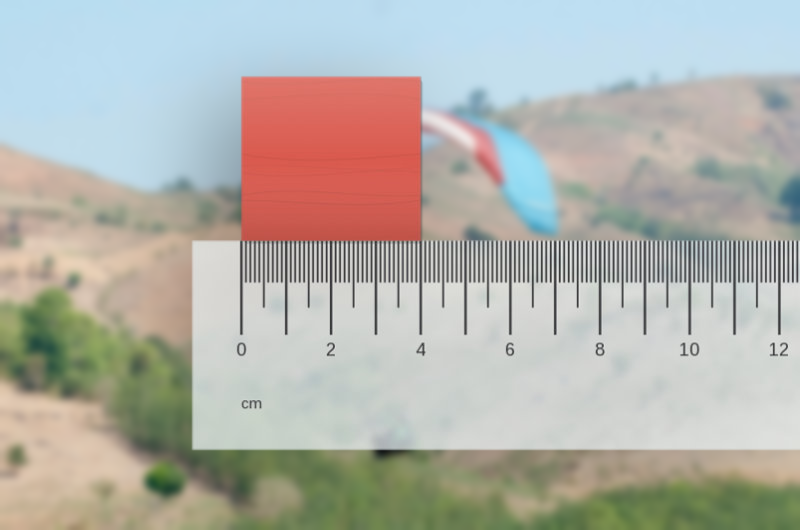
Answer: 4 cm
